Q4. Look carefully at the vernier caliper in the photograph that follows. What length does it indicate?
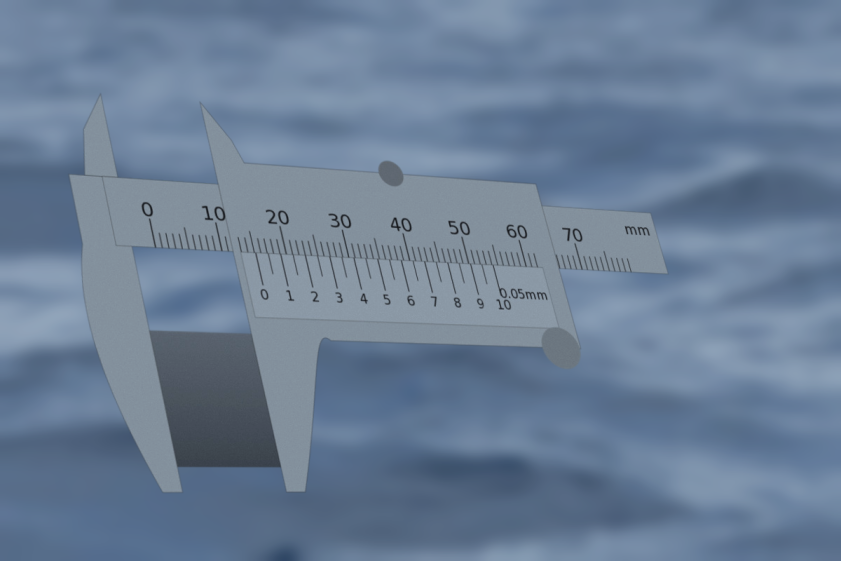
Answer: 15.2 mm
